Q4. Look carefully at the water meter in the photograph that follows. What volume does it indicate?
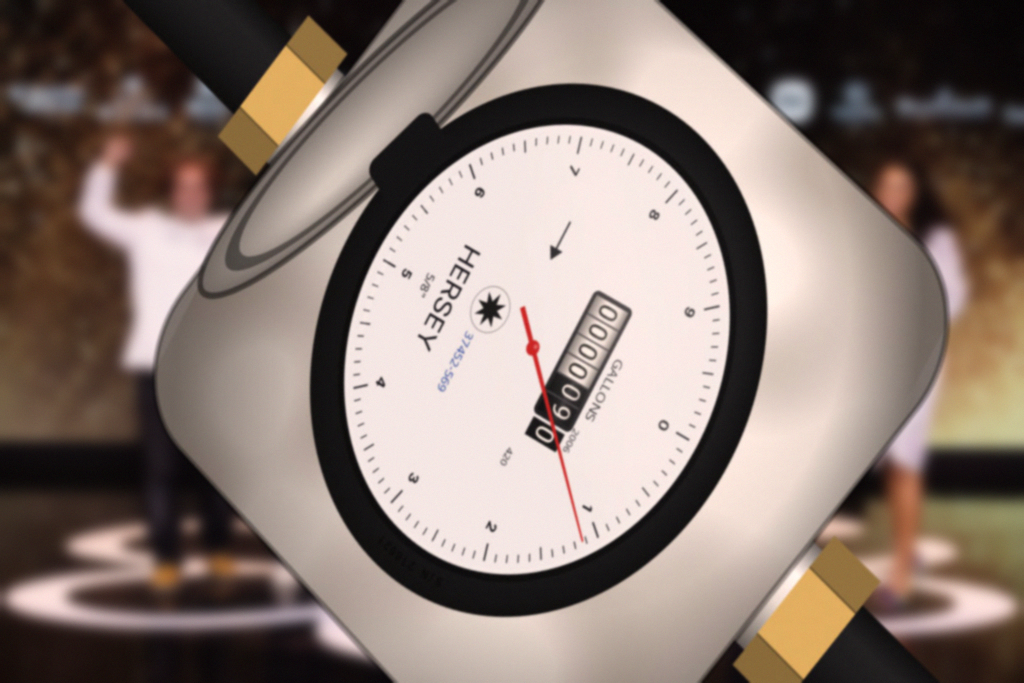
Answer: 91.1 gal
